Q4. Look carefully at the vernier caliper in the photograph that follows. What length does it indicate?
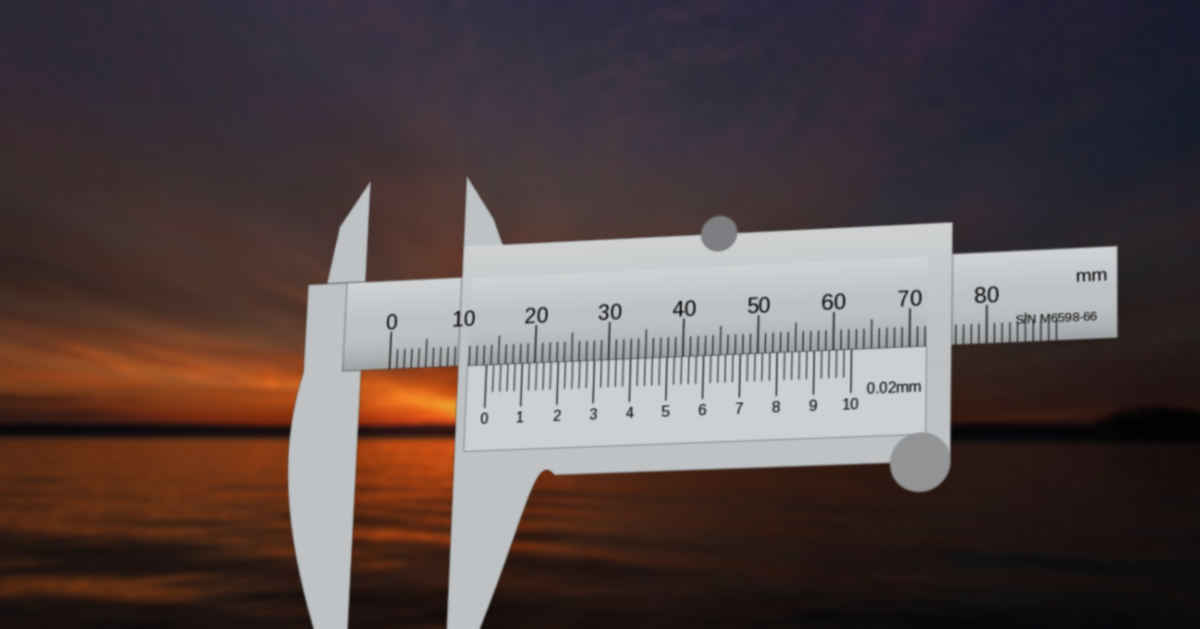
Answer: 13.4 mm
